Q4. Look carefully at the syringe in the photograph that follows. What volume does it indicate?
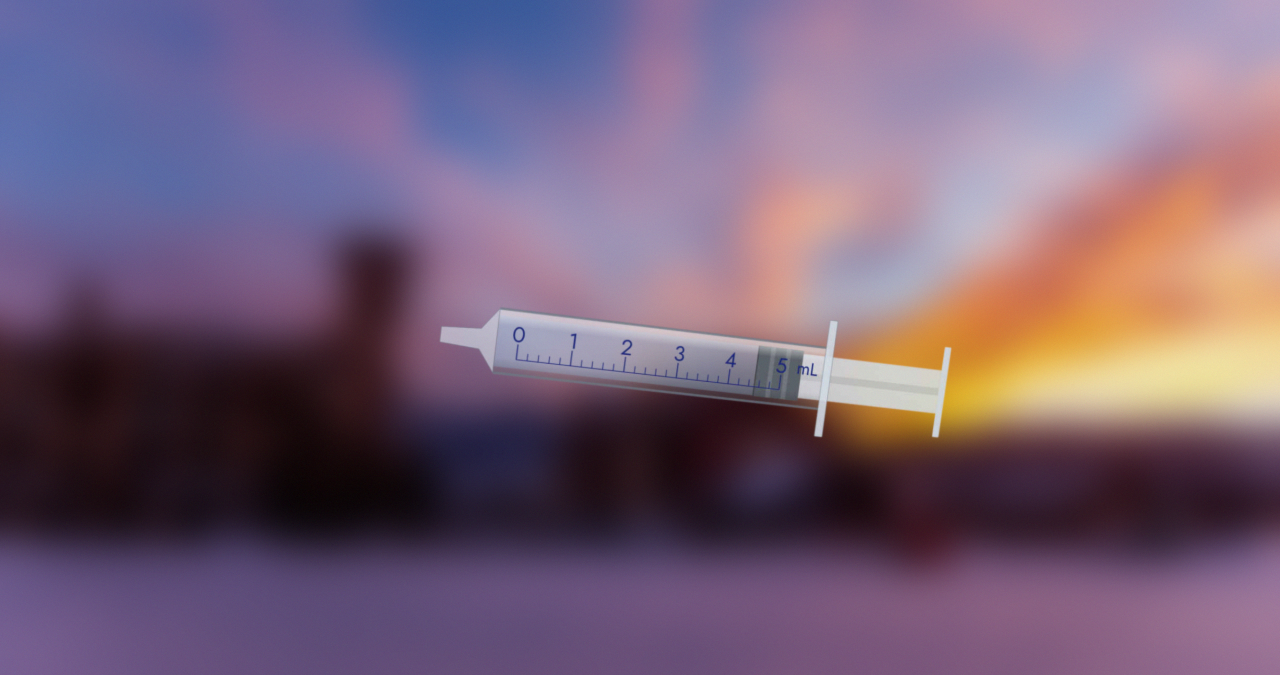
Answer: 4.5 mL
